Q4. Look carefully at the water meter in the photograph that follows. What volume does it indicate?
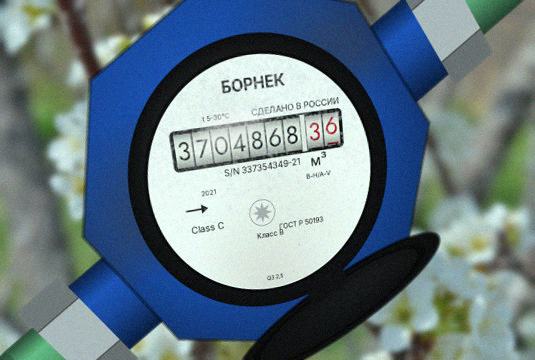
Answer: 3704868.36 m³
